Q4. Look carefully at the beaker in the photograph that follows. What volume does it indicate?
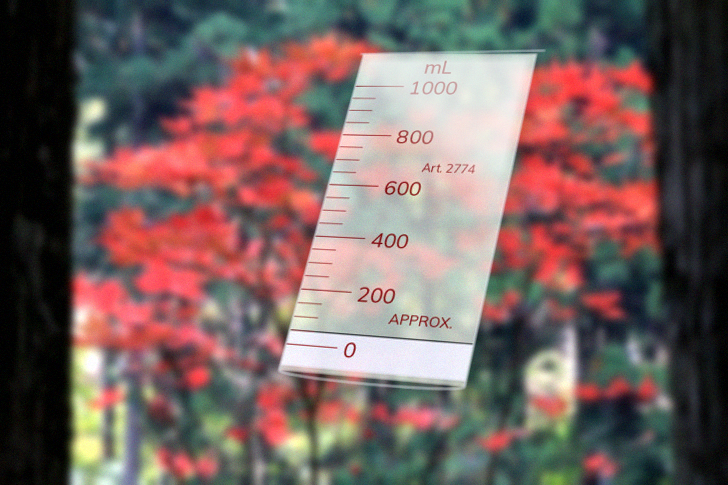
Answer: 50 mL
